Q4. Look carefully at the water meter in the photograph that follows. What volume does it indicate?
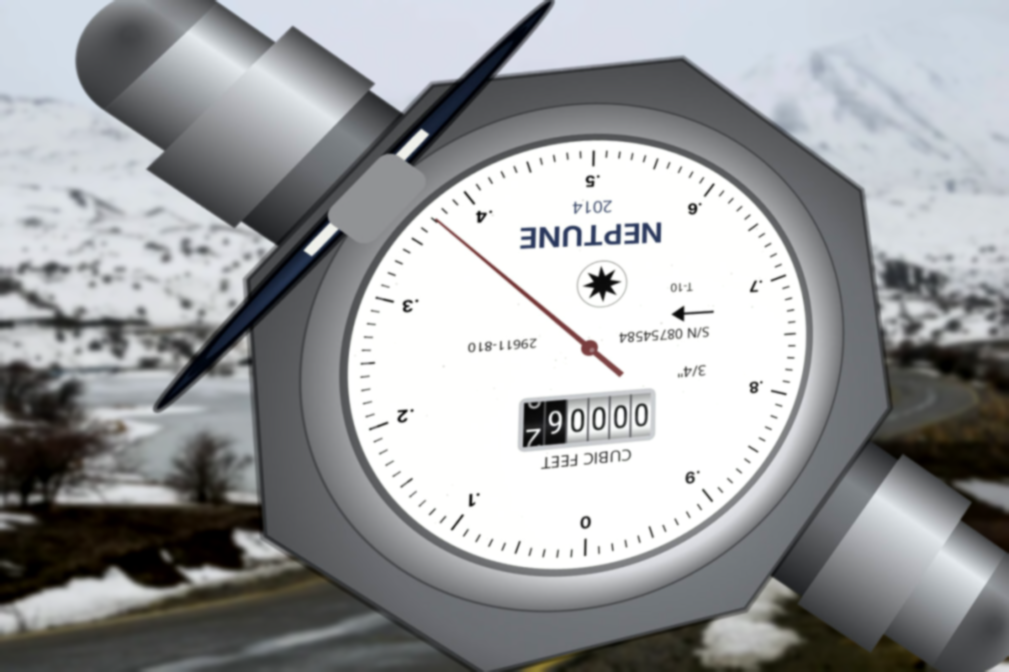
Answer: 62.37 ft³
